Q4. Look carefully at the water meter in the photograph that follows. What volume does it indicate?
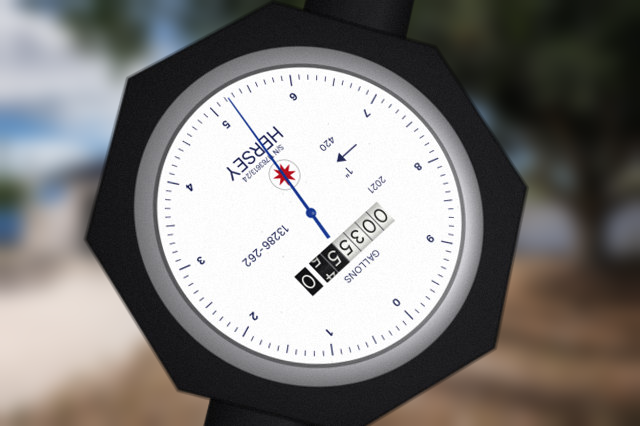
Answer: 35545.2 gal
